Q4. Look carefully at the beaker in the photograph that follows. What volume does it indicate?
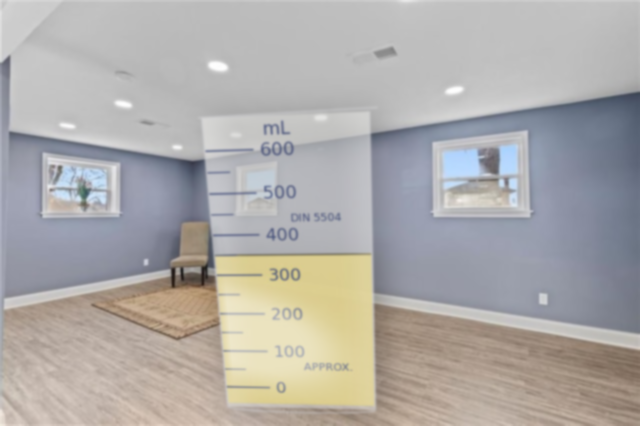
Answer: 350 mL
